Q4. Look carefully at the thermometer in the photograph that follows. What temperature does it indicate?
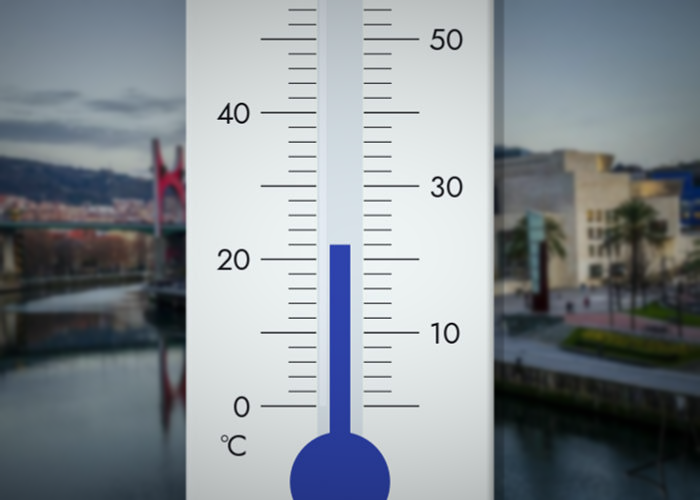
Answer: 22 °C
